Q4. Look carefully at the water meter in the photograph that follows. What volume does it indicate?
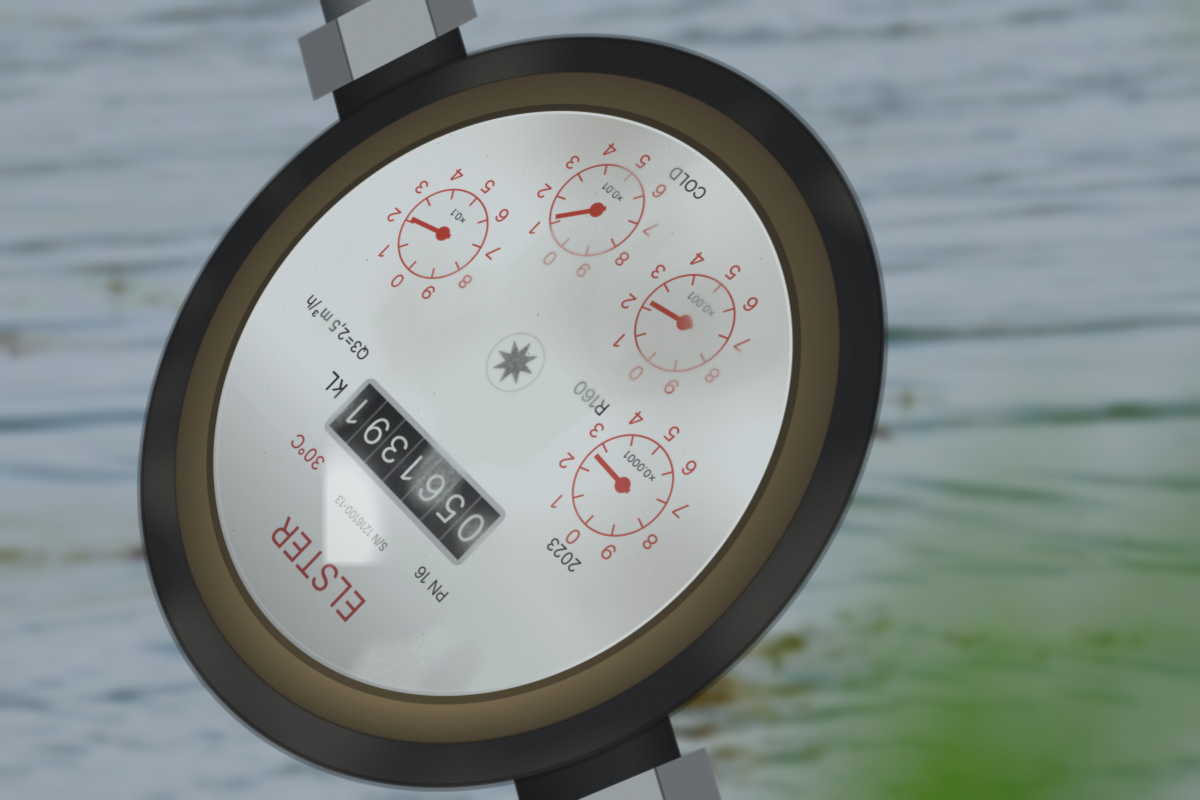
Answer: 561391.2122 kL
